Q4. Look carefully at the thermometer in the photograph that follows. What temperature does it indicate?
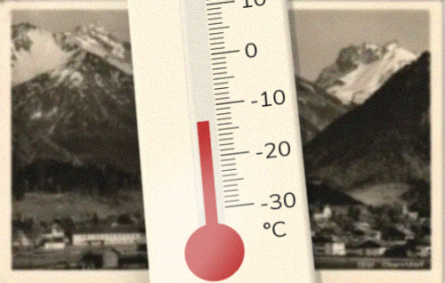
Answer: -13 °C
